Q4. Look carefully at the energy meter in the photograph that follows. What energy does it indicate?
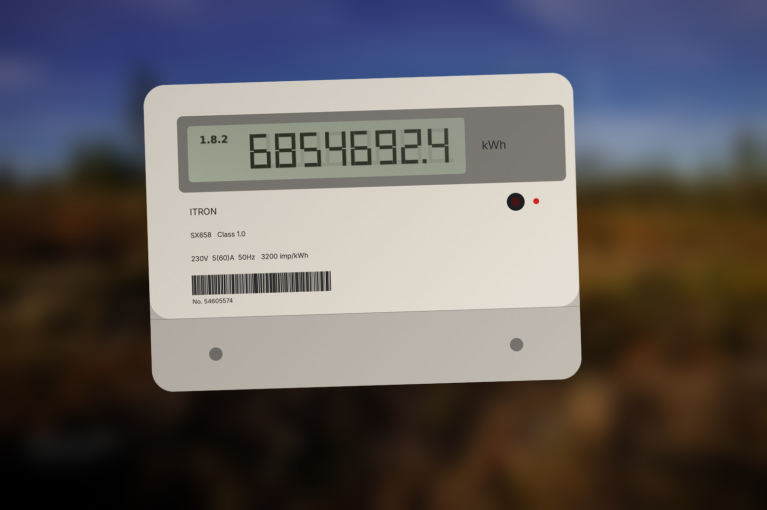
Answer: 6854692.4 kWh
